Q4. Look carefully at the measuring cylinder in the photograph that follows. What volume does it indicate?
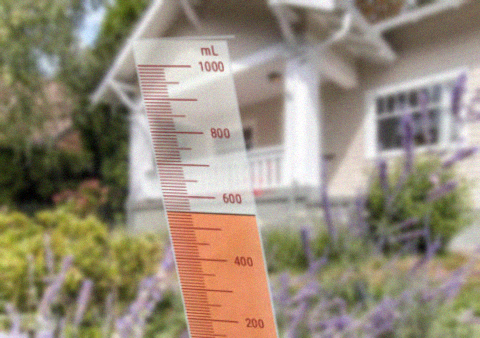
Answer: 550 mL
